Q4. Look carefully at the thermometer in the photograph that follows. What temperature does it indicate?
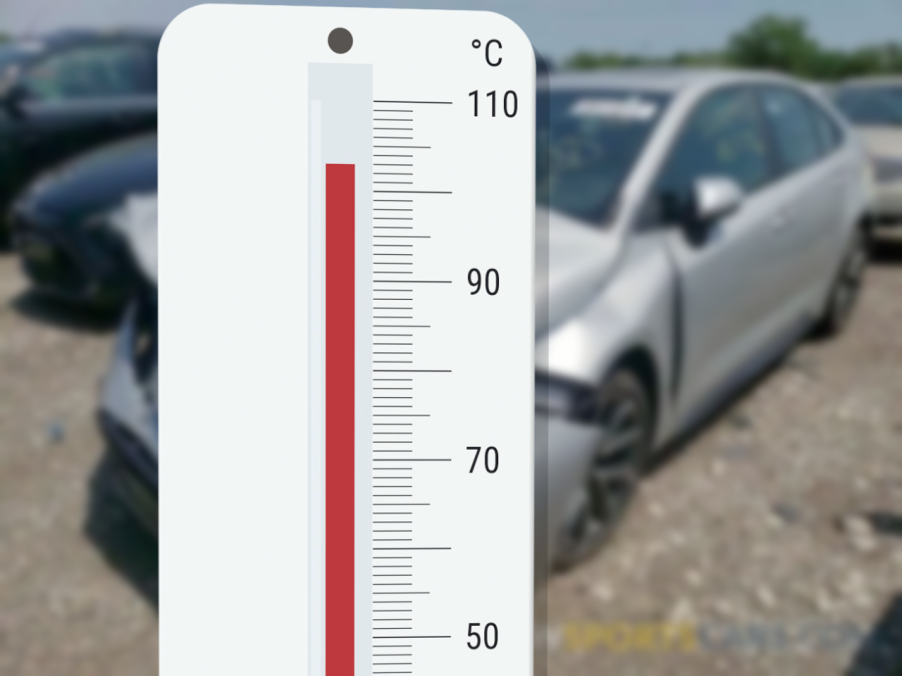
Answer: 103 °C
